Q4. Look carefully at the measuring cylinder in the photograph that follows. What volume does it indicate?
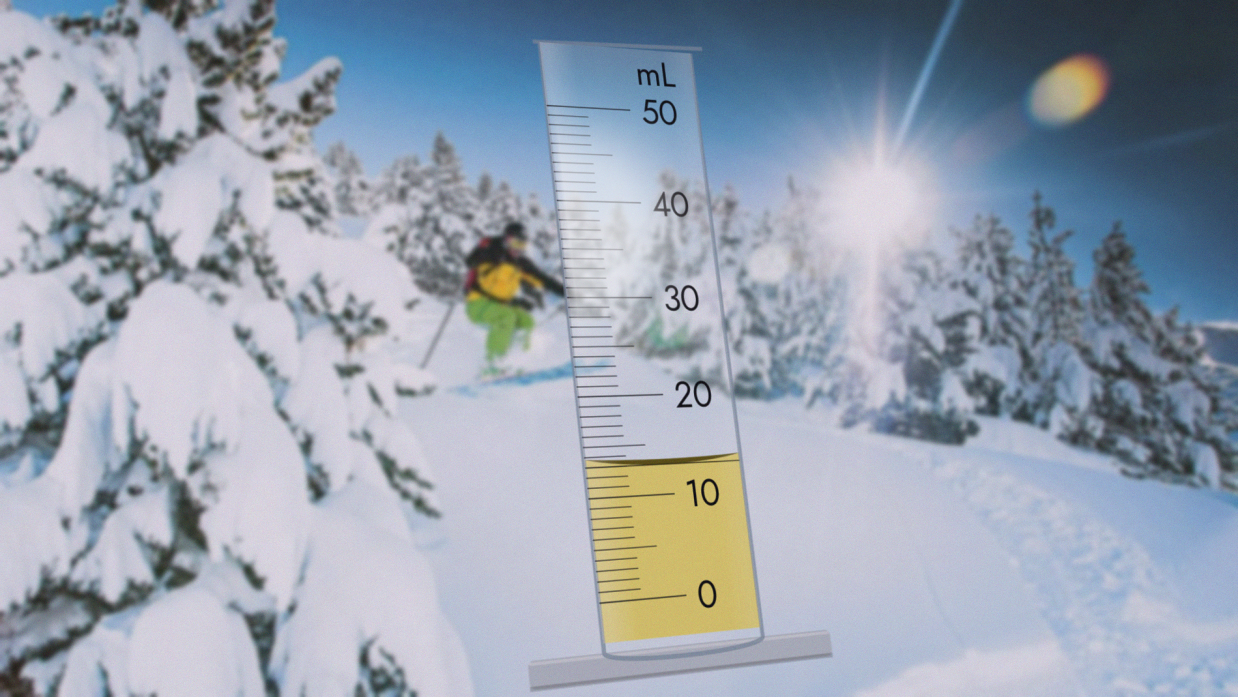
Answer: 13 mL
